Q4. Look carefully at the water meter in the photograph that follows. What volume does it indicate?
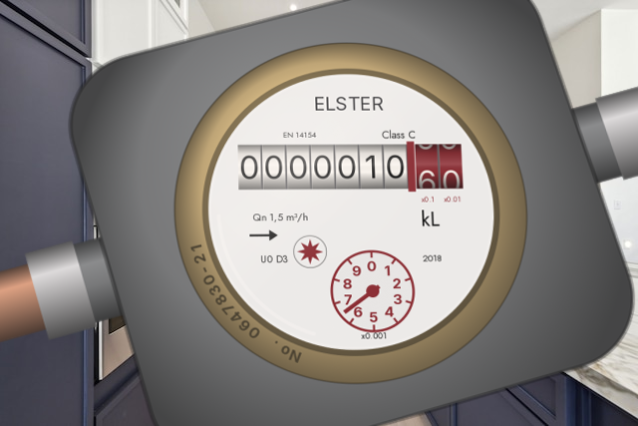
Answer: 10.596 kL
